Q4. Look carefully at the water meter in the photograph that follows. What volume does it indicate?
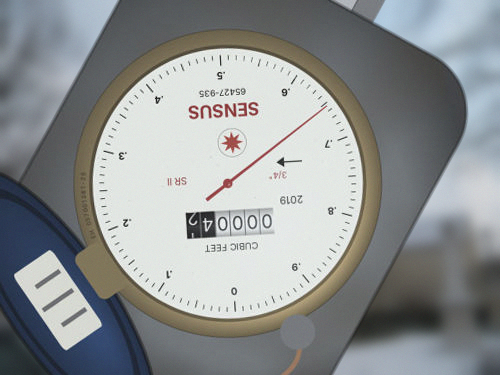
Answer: 41.65 ft³
